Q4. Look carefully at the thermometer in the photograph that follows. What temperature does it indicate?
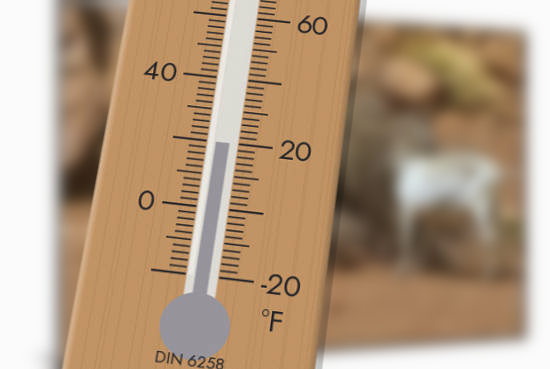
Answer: 20 °F
